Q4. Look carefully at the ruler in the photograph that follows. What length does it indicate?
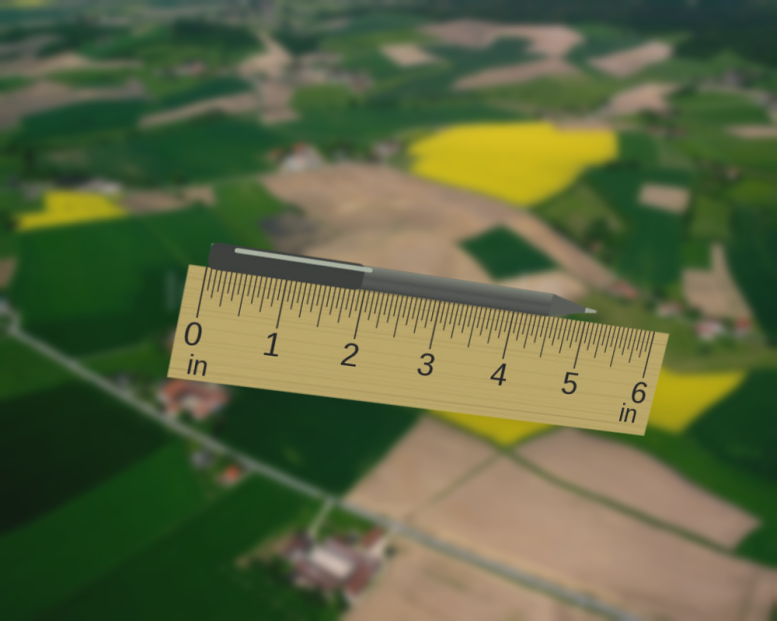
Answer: 5.125 in
